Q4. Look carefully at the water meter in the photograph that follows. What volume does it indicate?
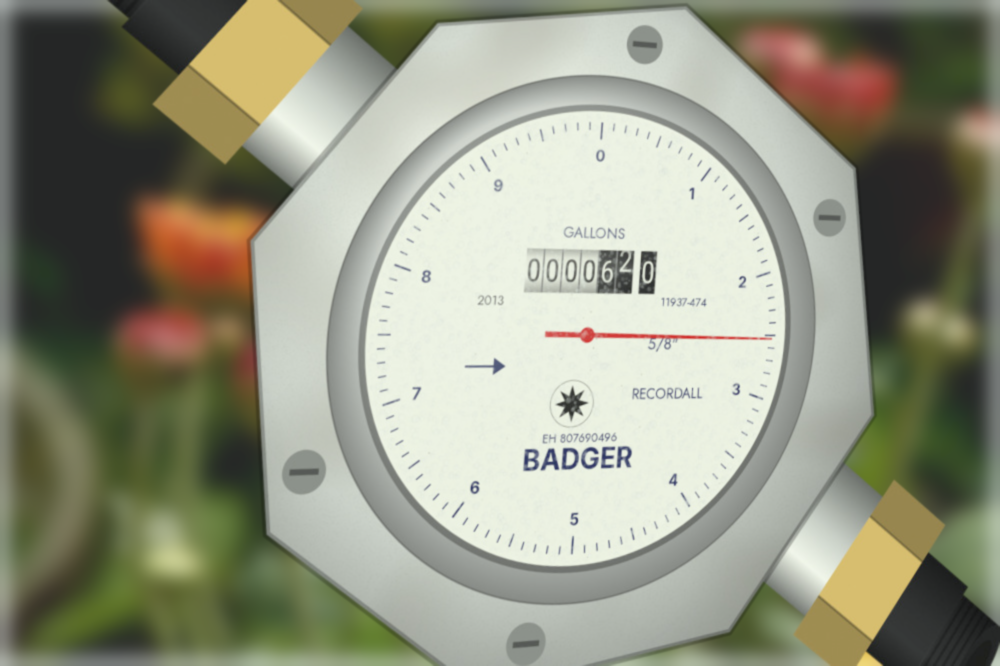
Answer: 622.5 gal
